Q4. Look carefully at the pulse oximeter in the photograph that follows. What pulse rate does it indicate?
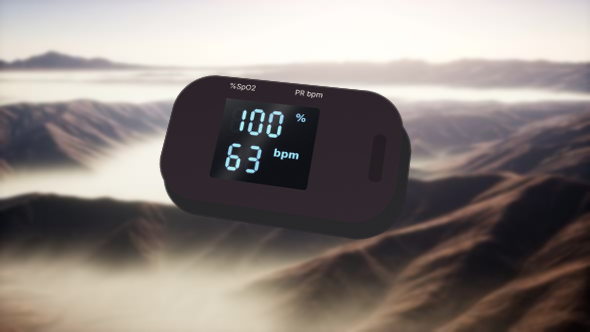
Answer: 63 bpm
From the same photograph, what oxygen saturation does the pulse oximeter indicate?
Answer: 100 %
